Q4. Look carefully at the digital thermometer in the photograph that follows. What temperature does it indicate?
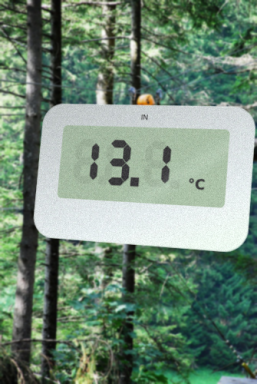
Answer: 13.1 °C
